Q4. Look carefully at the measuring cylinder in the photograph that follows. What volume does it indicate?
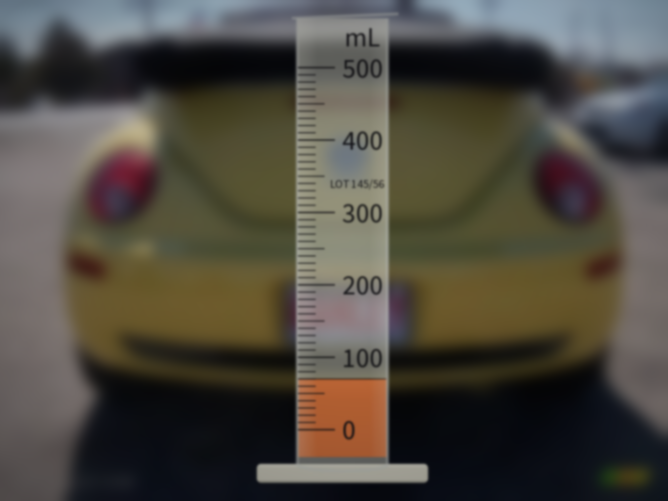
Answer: 70 mL
